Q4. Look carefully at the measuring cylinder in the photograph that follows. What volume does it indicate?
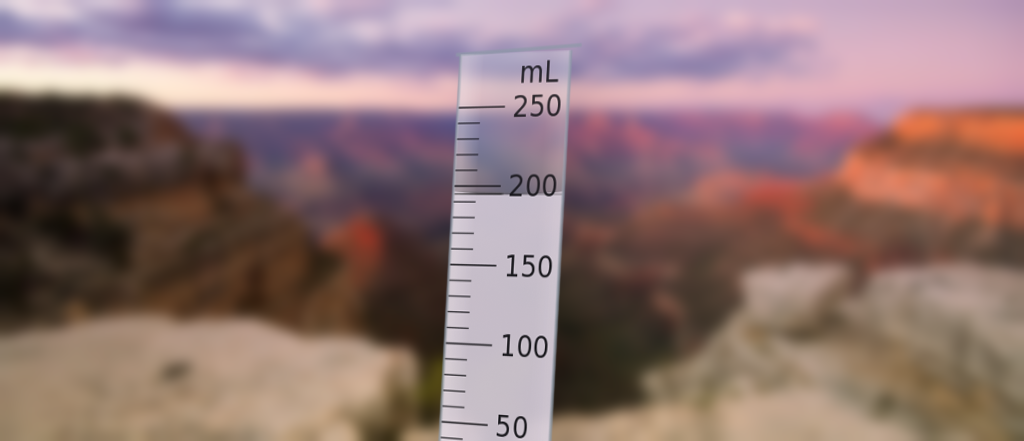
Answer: 195 mL
